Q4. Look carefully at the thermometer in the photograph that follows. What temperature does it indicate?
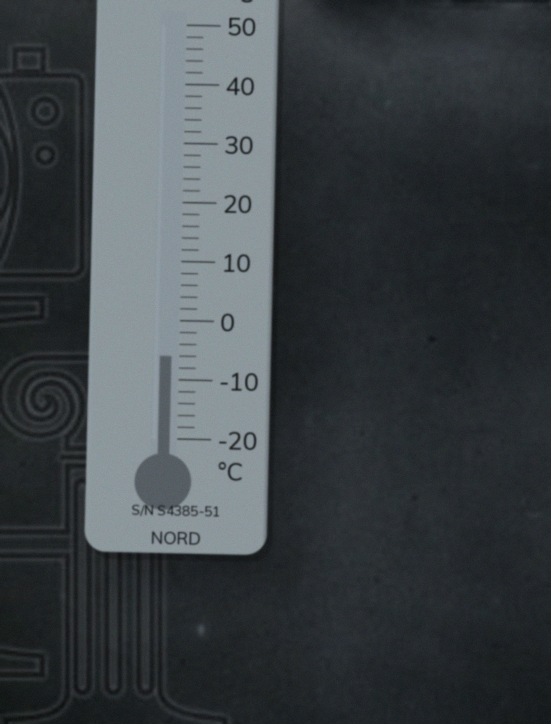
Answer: -6 °C
